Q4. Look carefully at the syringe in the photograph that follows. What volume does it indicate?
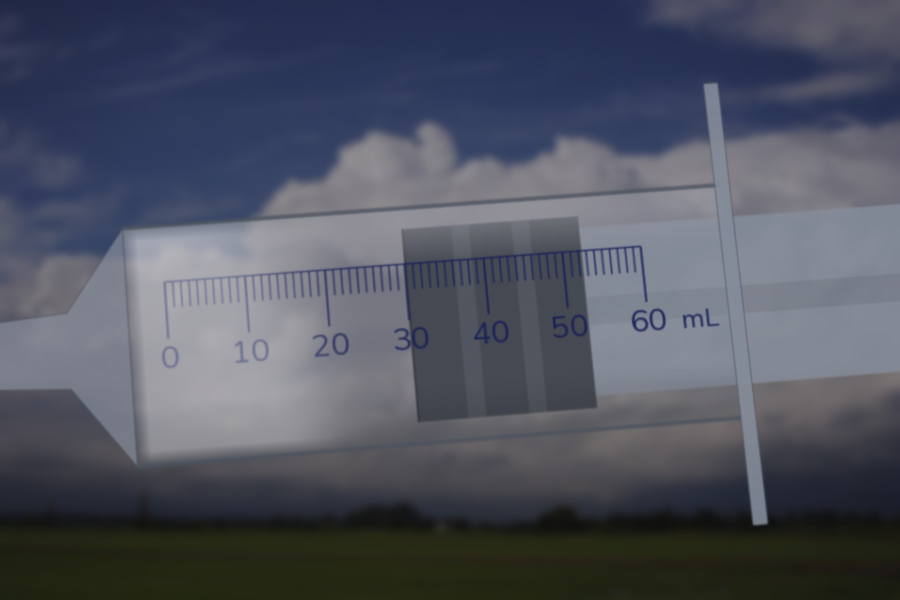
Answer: 30 mL
